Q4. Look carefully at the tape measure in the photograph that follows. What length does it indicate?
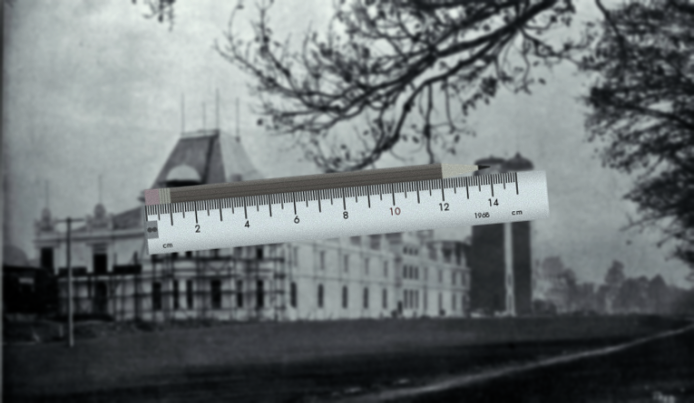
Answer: 14 cm
